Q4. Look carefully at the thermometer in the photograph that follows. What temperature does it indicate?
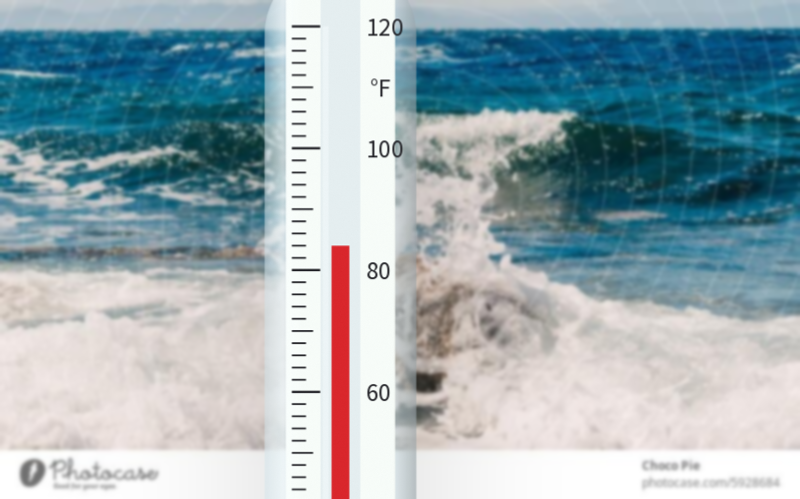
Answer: 84 °F
